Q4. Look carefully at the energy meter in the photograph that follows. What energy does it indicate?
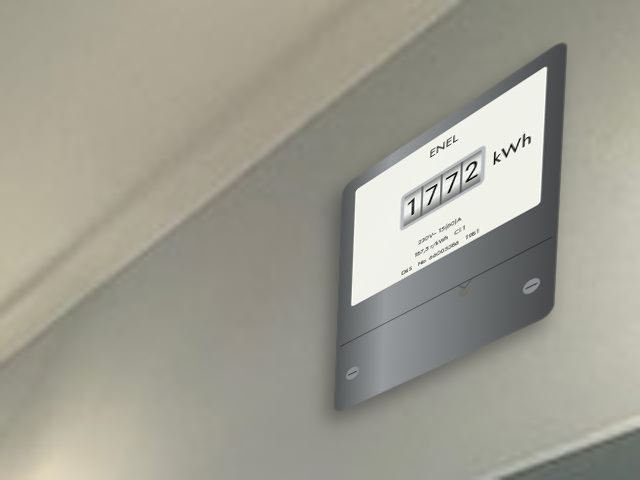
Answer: 1772 kWh
